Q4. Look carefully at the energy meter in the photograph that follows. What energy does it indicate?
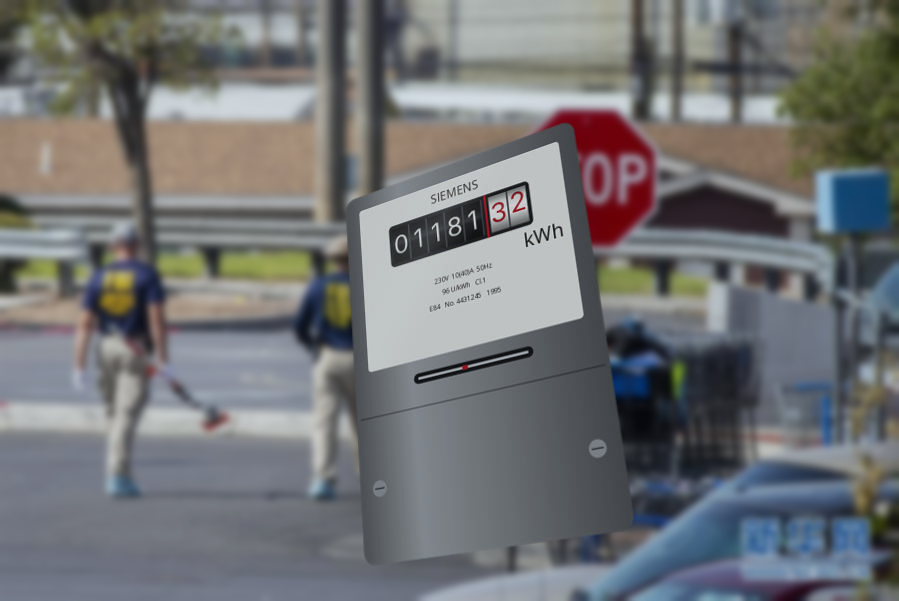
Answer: 1181.32 kWh
